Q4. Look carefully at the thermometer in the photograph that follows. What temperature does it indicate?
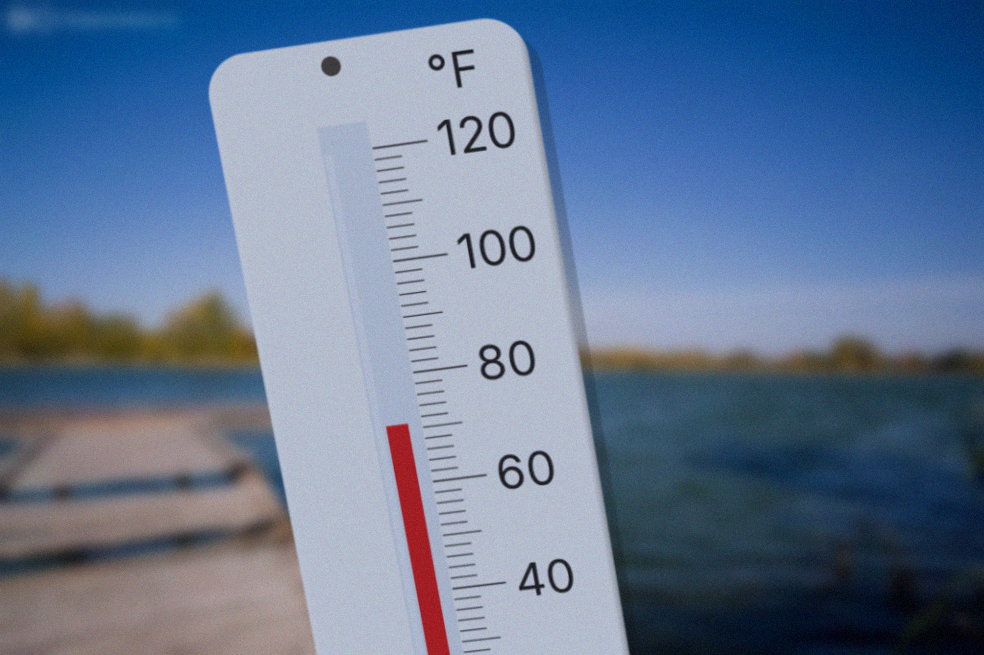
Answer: 71 °F
